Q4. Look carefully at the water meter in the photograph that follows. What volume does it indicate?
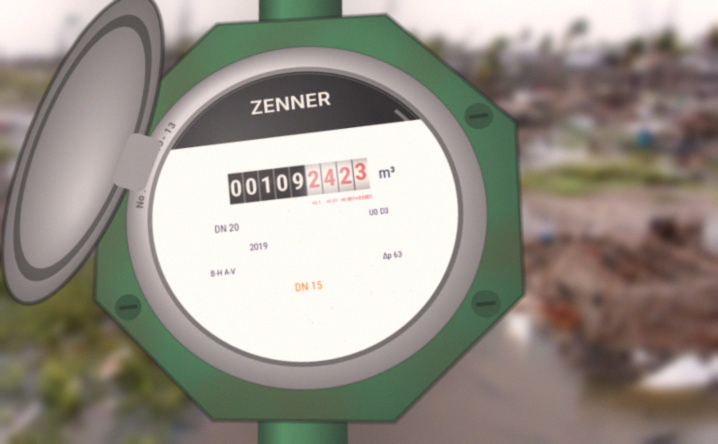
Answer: 109.2423 m³
